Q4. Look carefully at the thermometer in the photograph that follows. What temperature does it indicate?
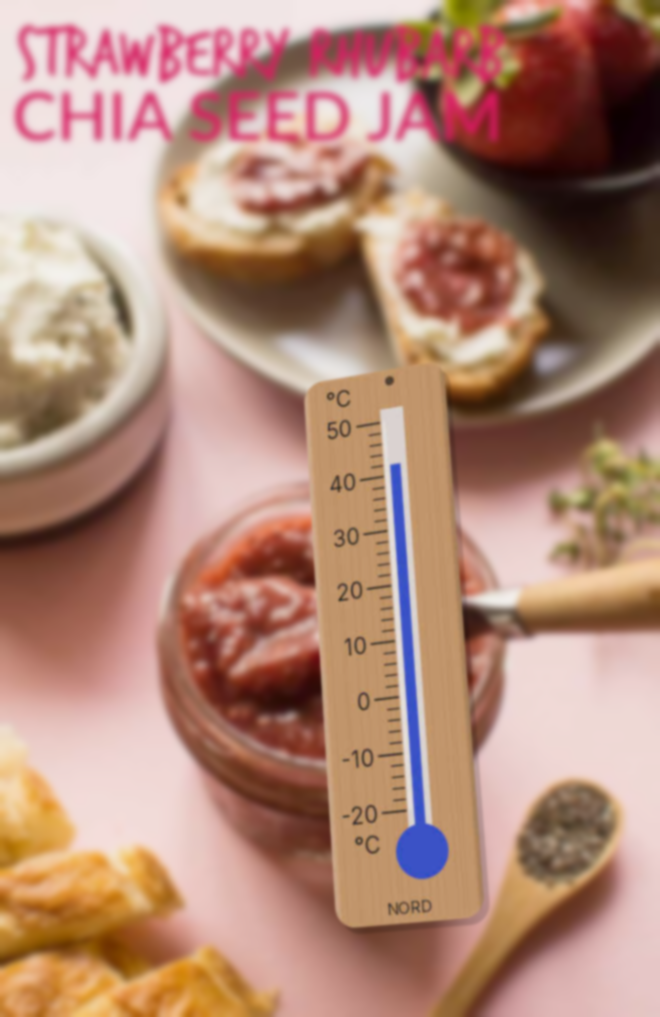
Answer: 42 °C
